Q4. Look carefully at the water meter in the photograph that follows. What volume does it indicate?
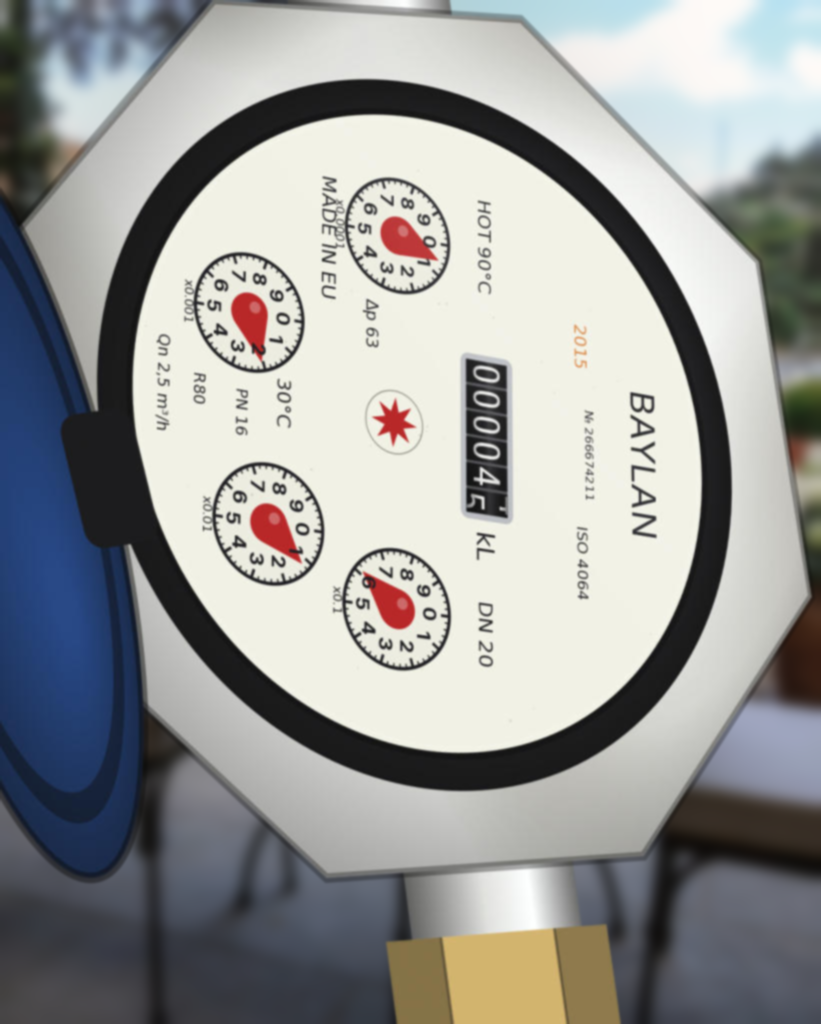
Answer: 44.6120 kL
